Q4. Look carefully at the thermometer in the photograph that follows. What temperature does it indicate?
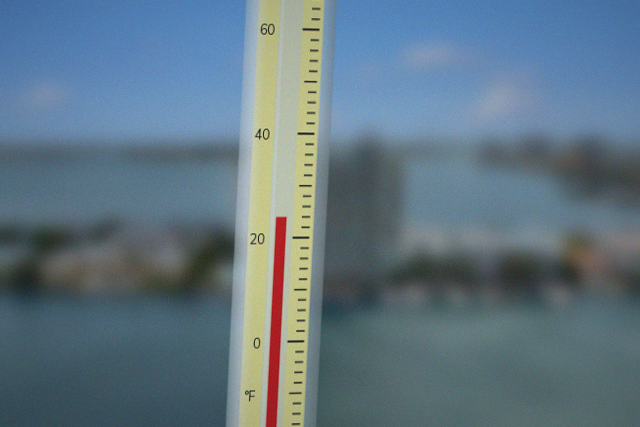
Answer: 24 °F
